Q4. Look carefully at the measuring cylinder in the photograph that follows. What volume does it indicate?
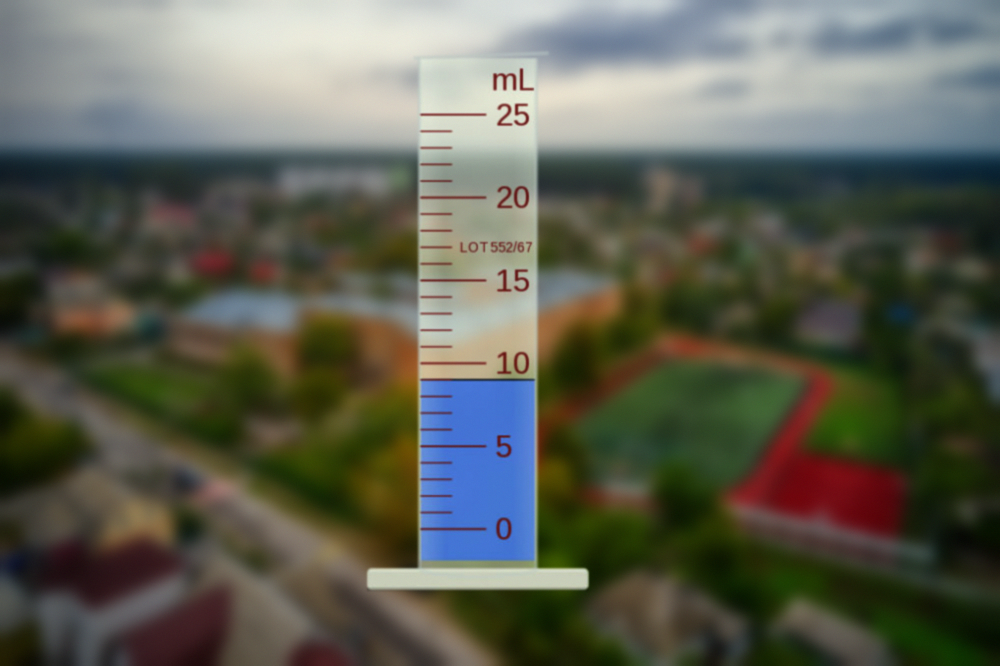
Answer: 9 mL
